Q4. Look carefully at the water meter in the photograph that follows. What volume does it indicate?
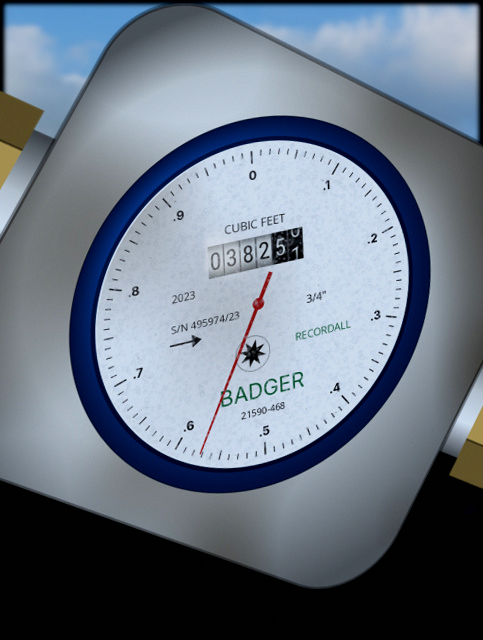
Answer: 38250.57 ft³
